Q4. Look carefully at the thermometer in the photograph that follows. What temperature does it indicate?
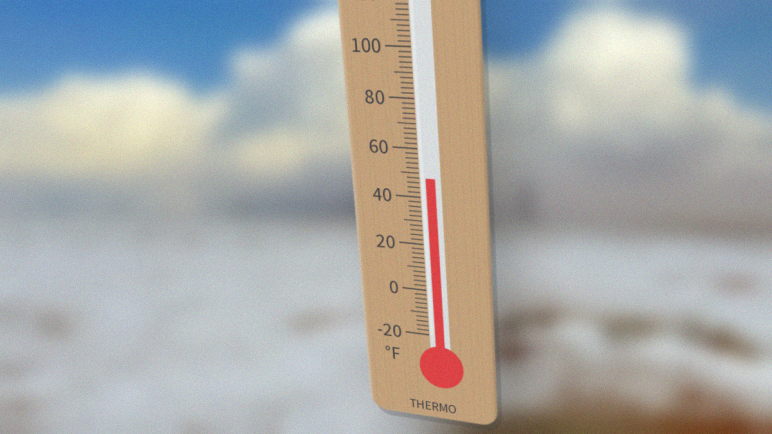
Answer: 48 °F
